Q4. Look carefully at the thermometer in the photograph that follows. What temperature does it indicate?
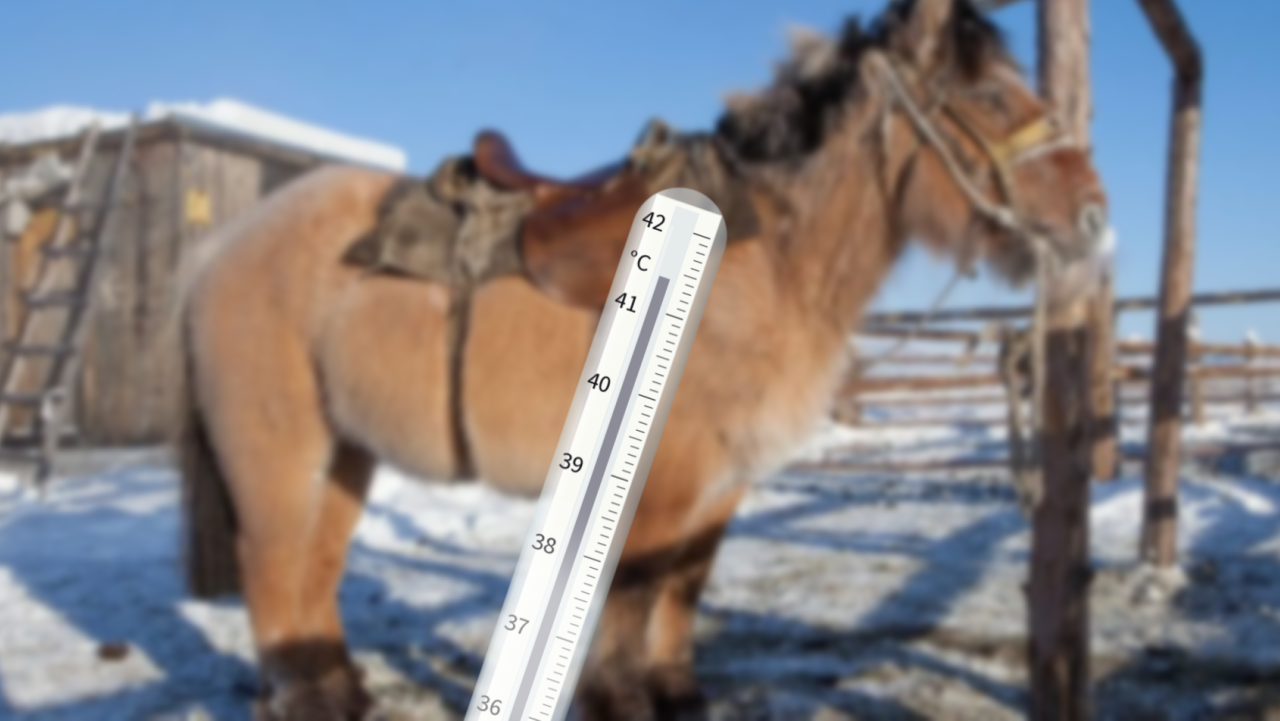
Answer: 41.4 °C
